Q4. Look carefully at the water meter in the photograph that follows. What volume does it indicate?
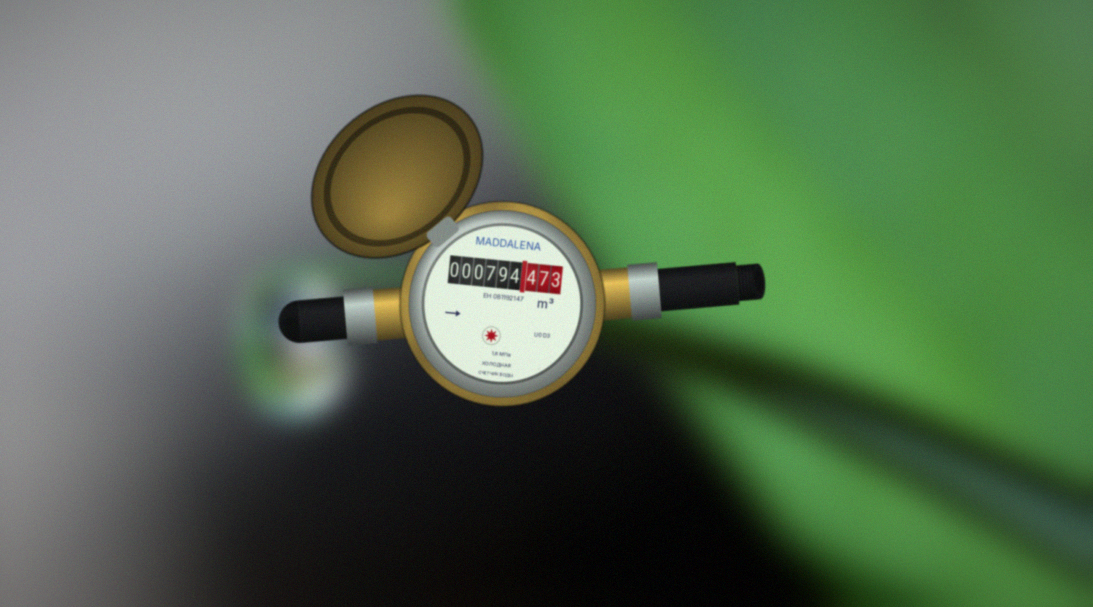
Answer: 794.473 m³
